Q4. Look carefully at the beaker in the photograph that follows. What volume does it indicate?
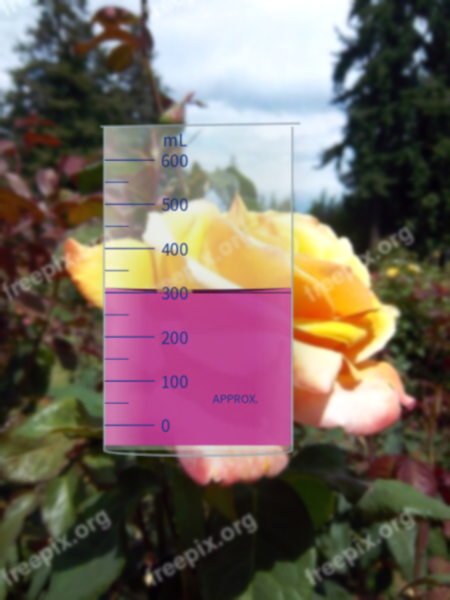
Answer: 300 mL
